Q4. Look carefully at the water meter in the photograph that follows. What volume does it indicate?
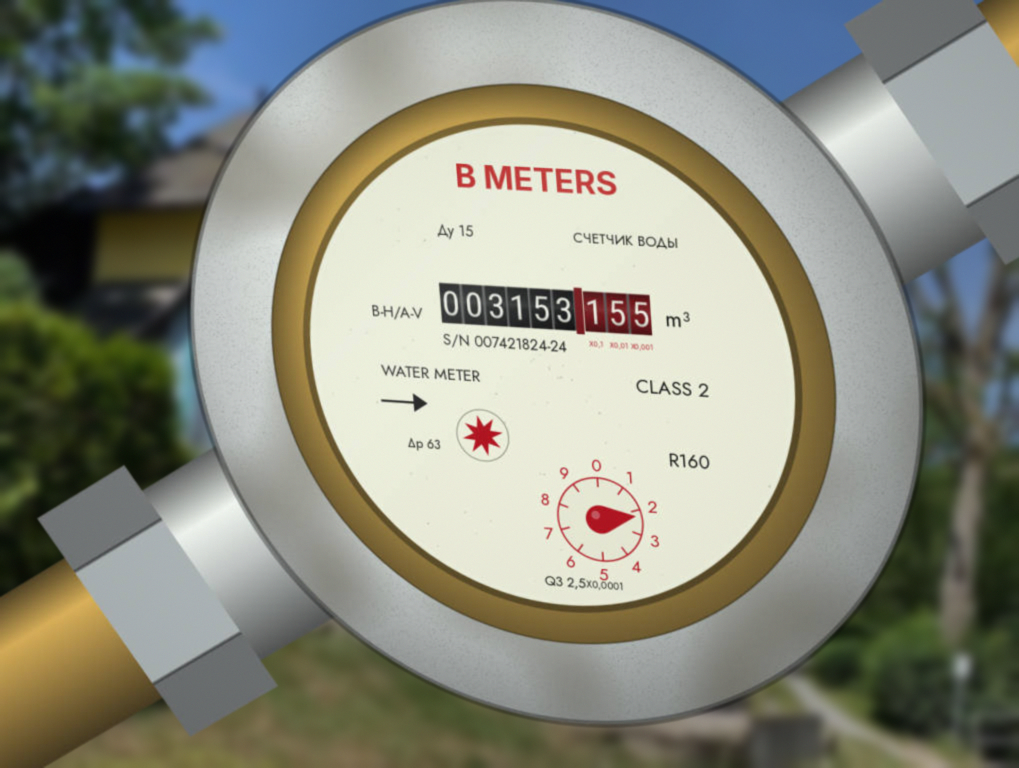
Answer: 3153.1552 m³
